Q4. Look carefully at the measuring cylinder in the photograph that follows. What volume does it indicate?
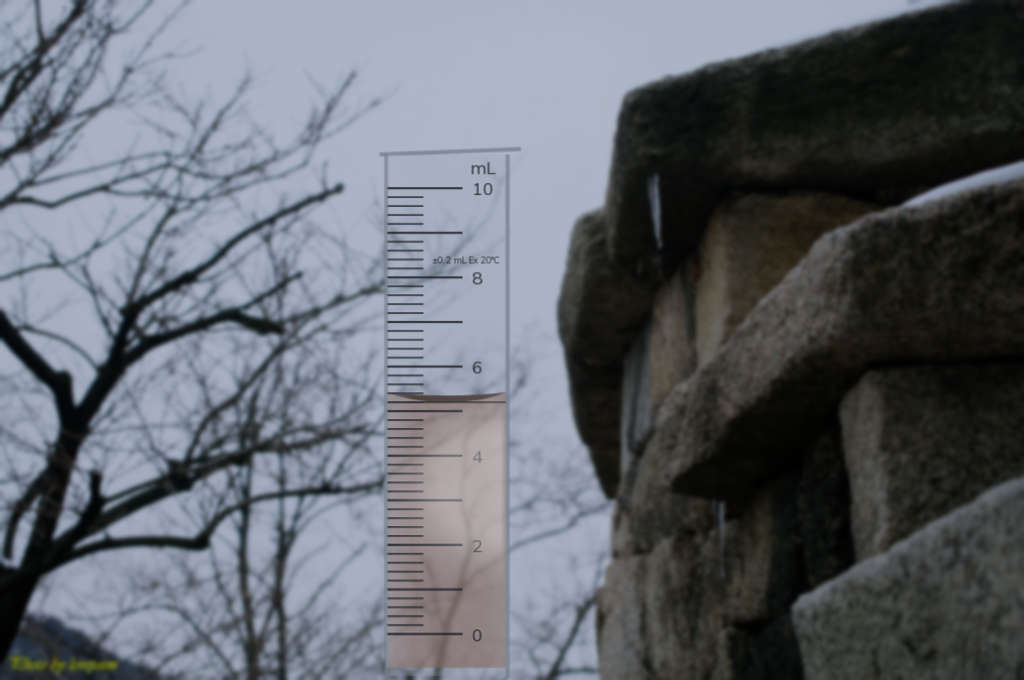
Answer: 5.2 mL
